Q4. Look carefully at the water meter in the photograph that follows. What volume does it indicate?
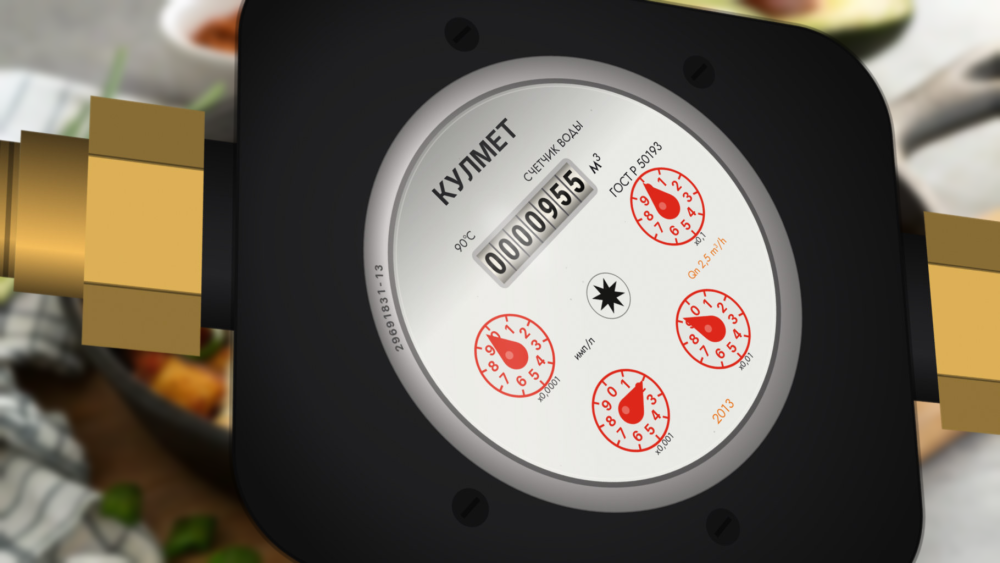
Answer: 954.9919 m³
